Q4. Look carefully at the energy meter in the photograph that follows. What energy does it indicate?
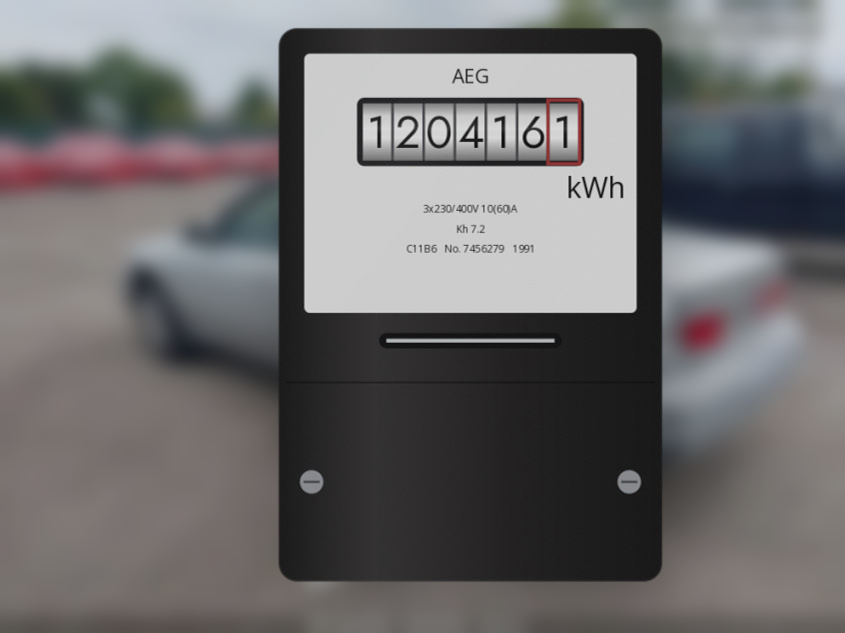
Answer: 120416.1 kWh
